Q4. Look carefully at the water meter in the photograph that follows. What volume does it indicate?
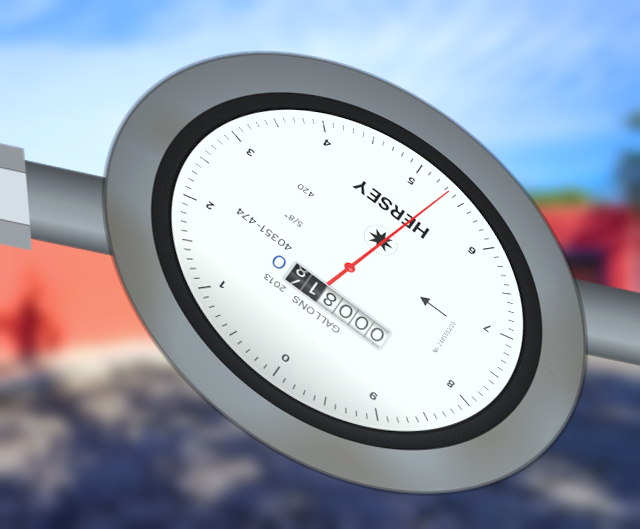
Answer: 8175.3 gal
